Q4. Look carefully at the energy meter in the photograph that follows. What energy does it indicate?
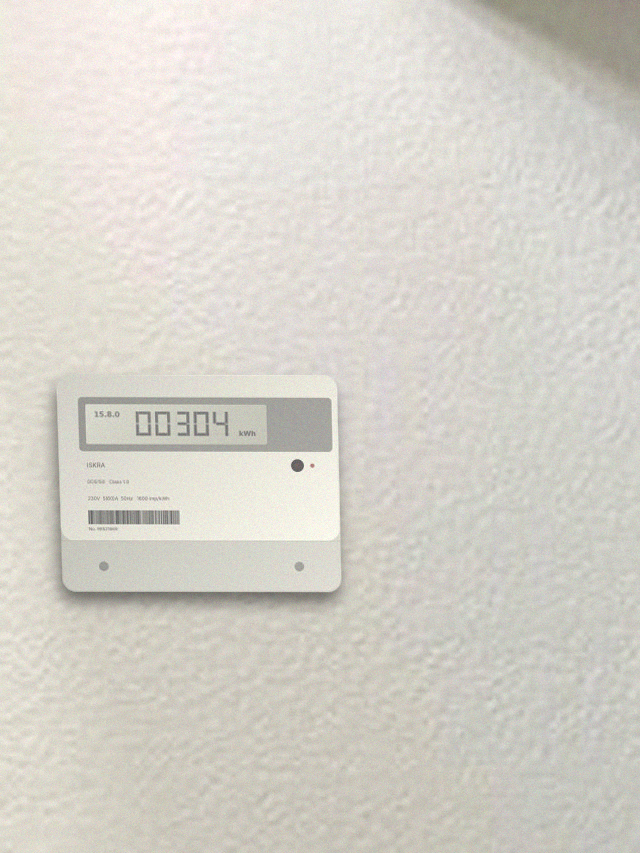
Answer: 304 kWh
